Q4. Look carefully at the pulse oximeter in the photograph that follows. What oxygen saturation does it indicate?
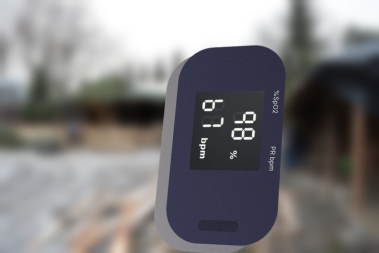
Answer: 98 %
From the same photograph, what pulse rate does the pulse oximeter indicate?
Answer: 67 bpm
